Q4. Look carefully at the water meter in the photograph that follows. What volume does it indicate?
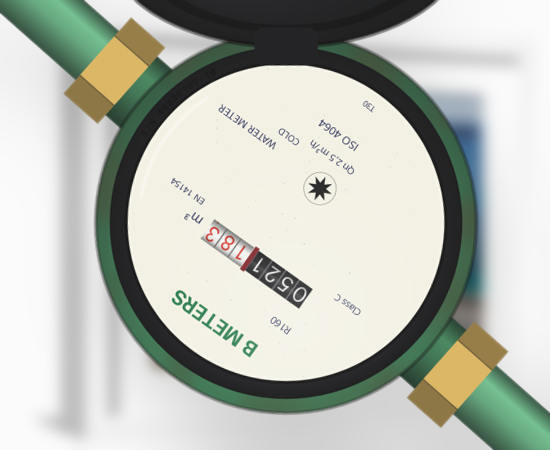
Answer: 521.183 m³
